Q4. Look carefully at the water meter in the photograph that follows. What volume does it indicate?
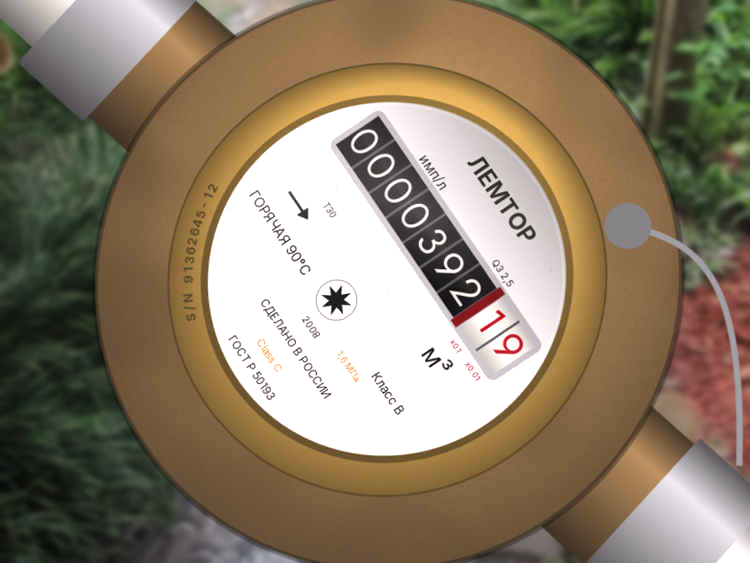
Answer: 392.19 m³
